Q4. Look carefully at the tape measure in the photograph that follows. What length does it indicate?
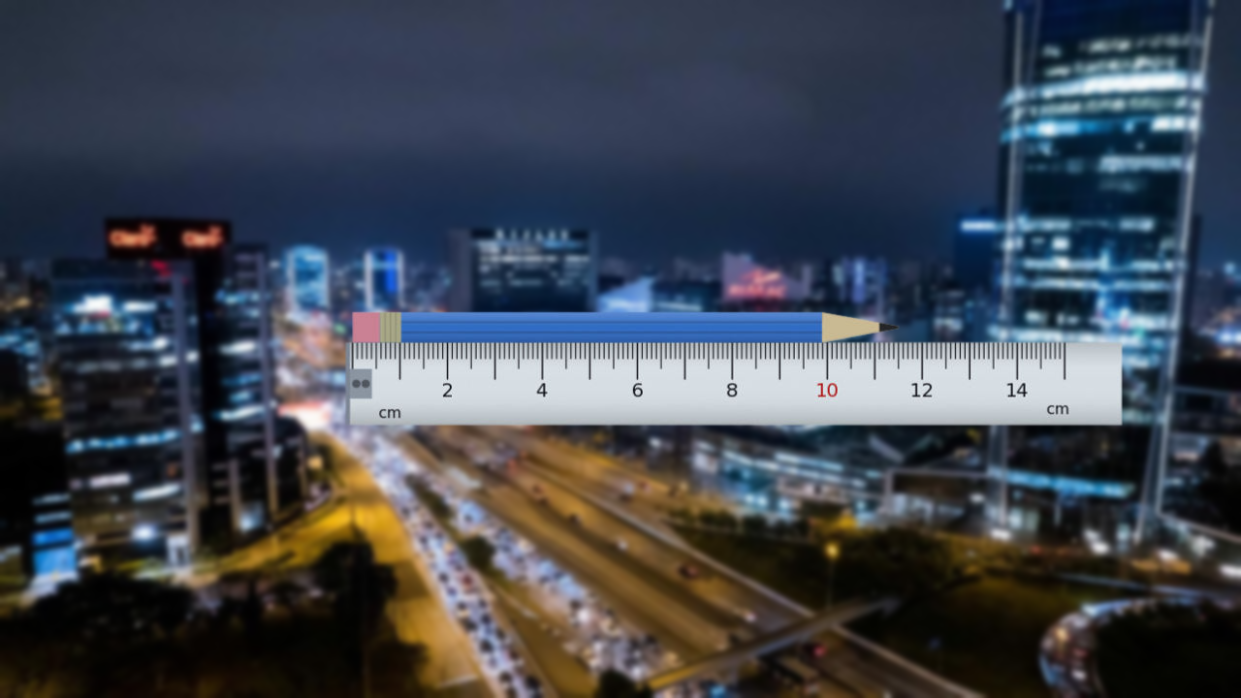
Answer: 11.5 cm
